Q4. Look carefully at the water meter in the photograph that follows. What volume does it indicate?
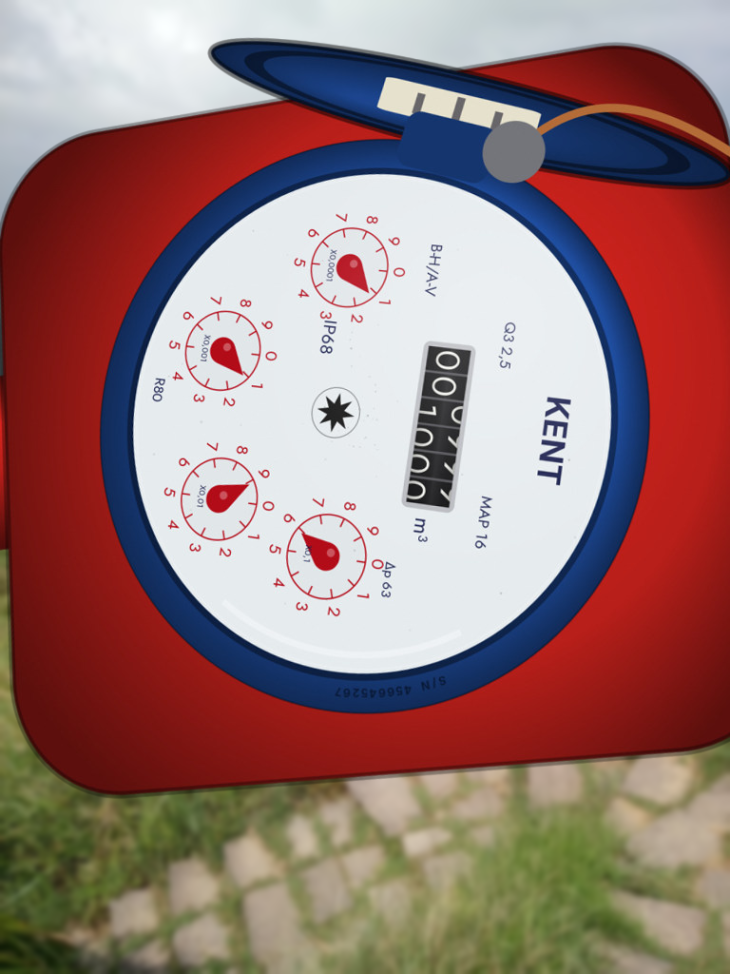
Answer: 999.5911 m³
